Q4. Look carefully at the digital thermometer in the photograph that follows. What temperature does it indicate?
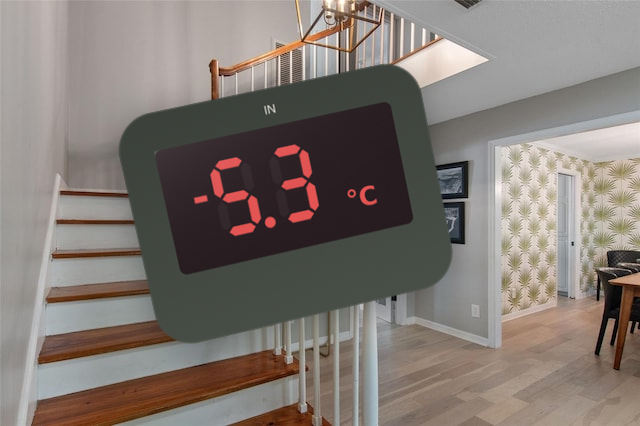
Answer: -5.3 °C
